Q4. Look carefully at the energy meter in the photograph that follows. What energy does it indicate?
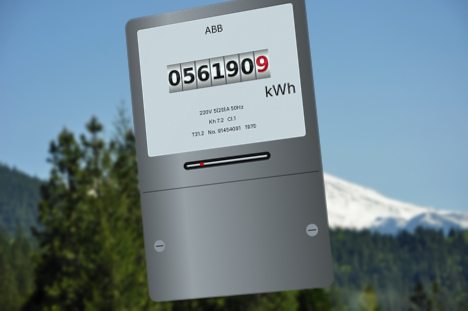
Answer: 56190.9 kWh
